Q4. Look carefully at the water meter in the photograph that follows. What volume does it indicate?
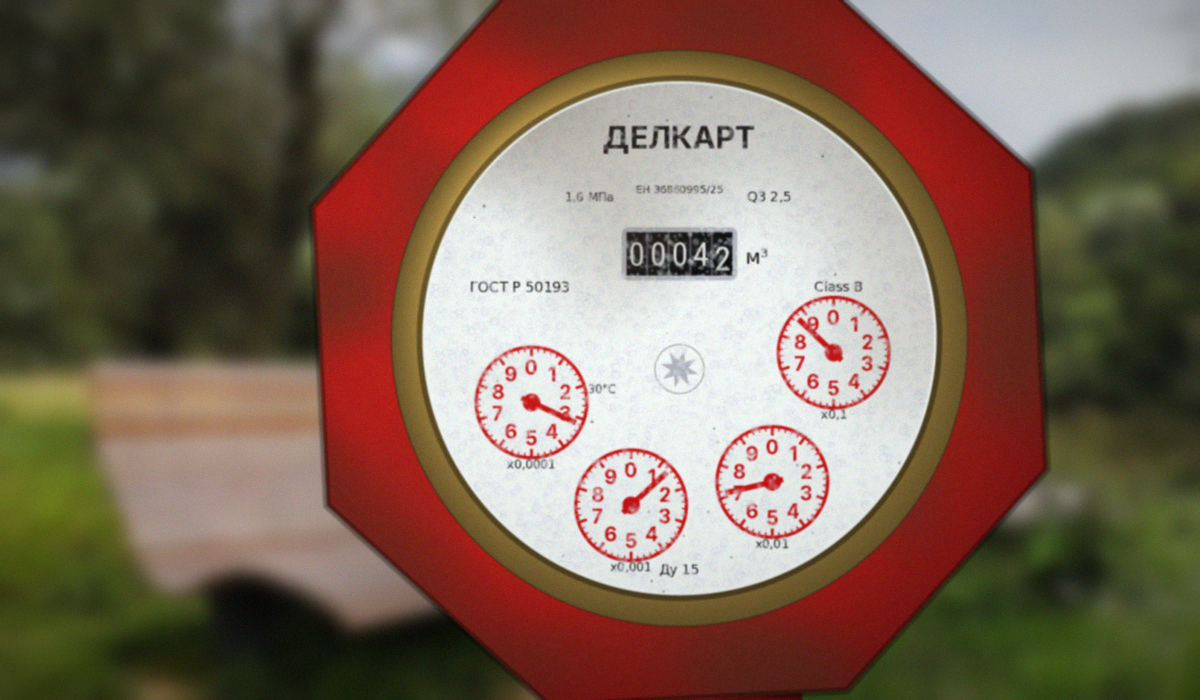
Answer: 41.8713 m³
